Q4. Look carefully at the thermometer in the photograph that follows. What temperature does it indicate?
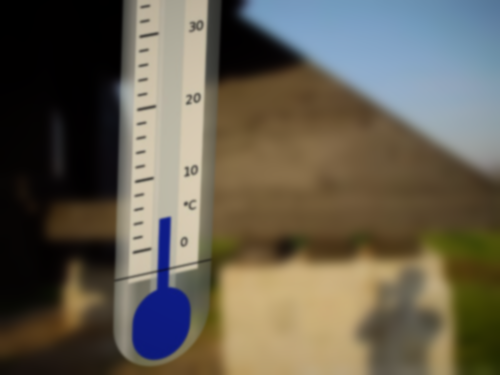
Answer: 4 °C
